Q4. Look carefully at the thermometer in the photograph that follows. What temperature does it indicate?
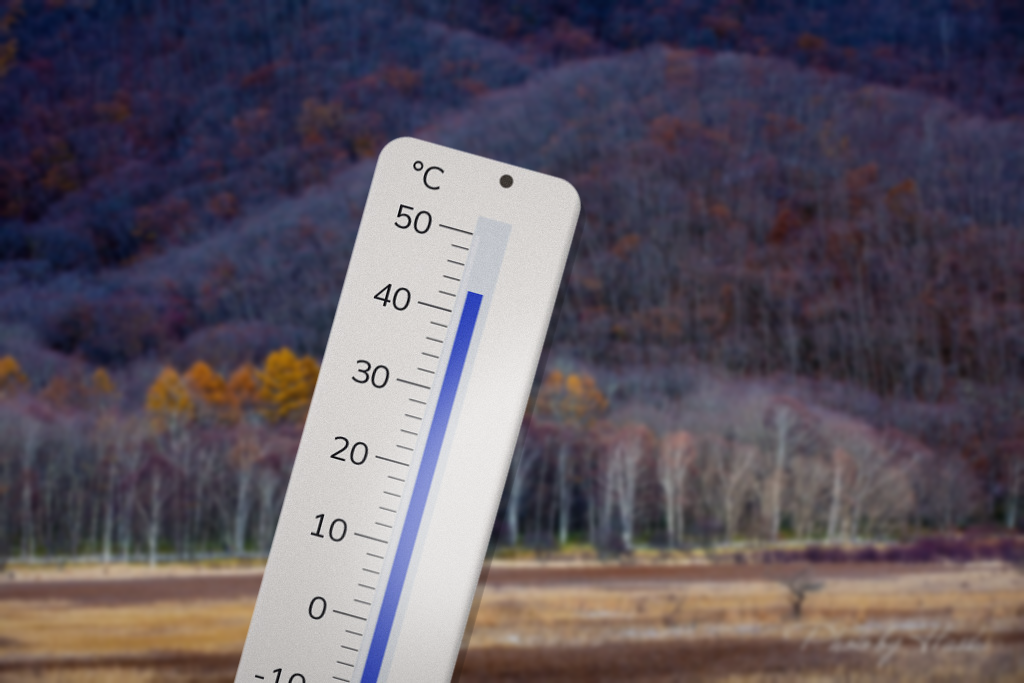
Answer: 43 °C
